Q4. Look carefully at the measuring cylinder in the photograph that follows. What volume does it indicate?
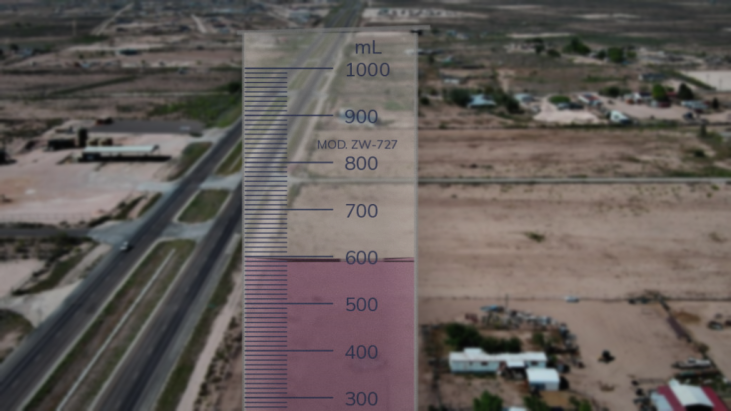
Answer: 590 mL
